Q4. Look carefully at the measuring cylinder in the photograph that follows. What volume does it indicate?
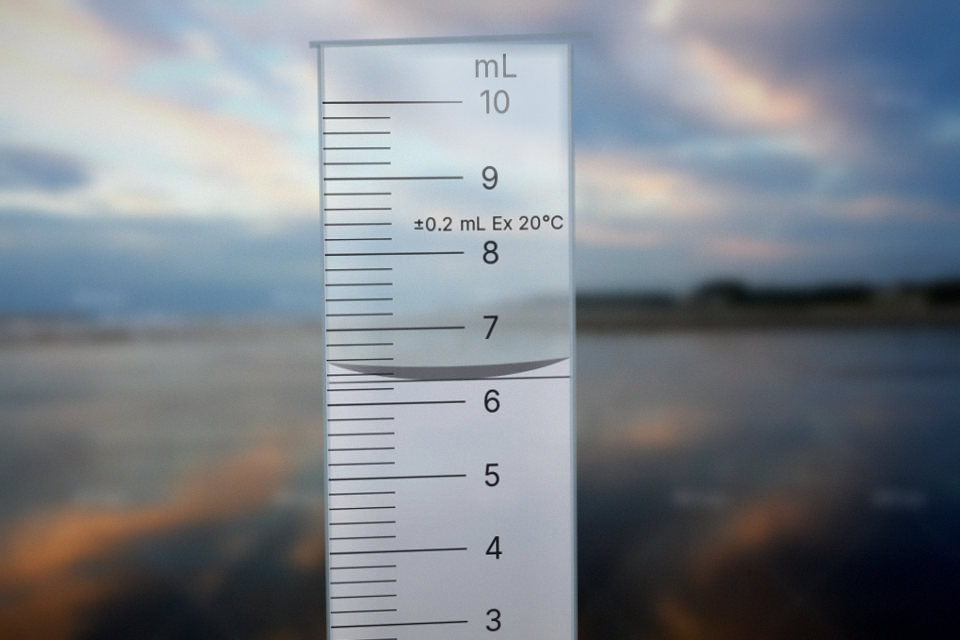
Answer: 6.3 mL
